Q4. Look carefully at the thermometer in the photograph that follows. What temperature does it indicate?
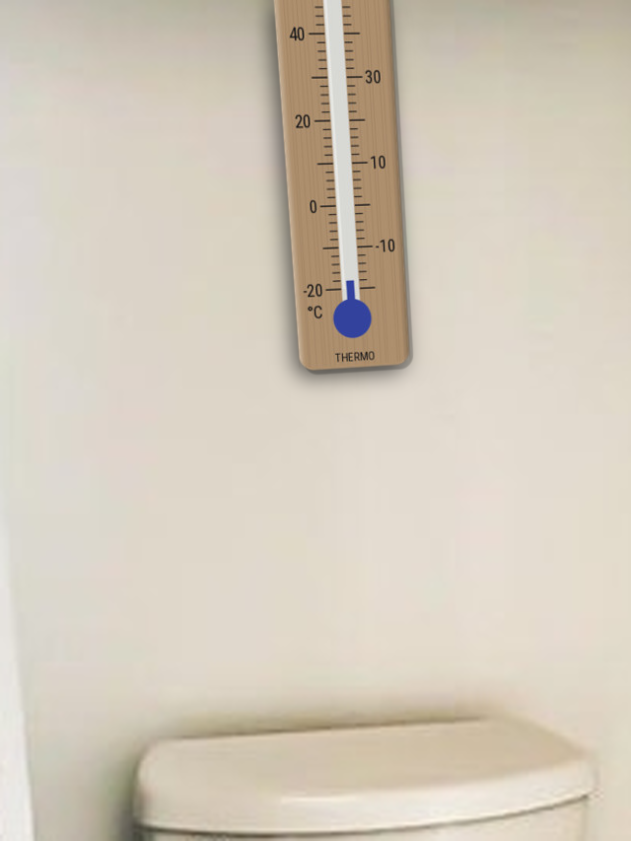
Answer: -18 °C
